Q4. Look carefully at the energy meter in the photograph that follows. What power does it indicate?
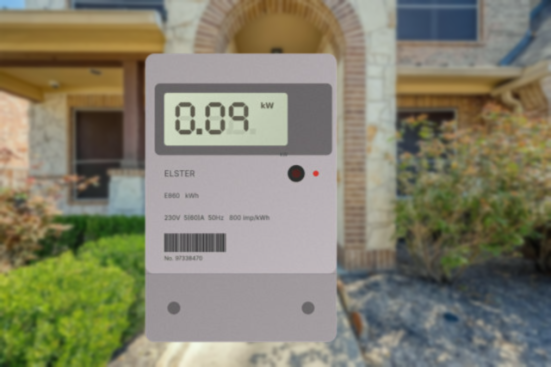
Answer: 0.09 kW
